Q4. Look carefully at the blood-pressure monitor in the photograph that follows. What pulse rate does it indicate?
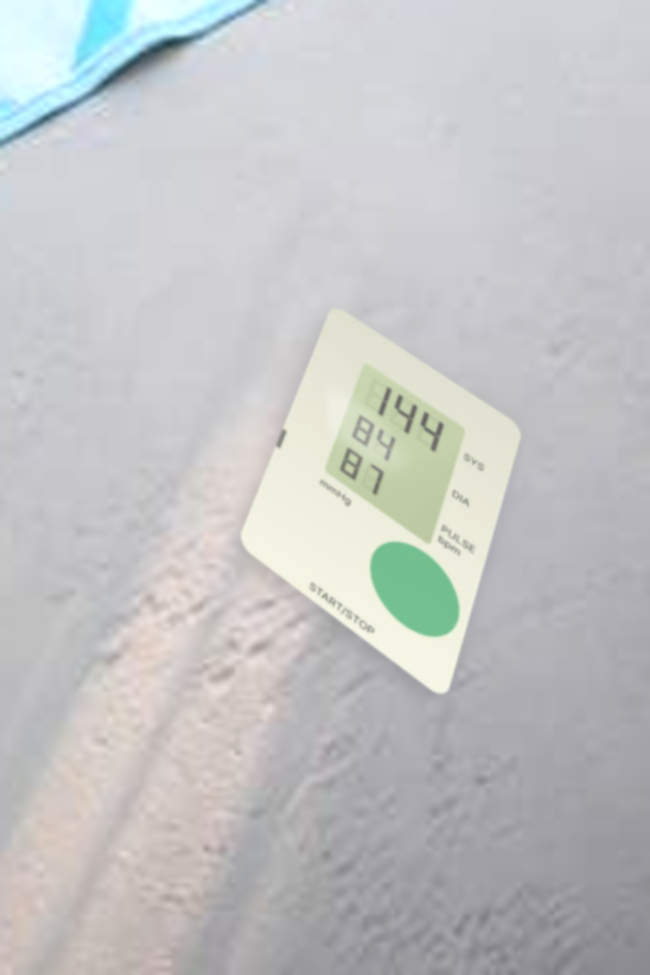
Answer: 87 bpm
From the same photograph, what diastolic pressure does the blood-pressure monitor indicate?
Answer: 84 mmHg
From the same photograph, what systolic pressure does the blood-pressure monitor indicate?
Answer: 144 mmHg
